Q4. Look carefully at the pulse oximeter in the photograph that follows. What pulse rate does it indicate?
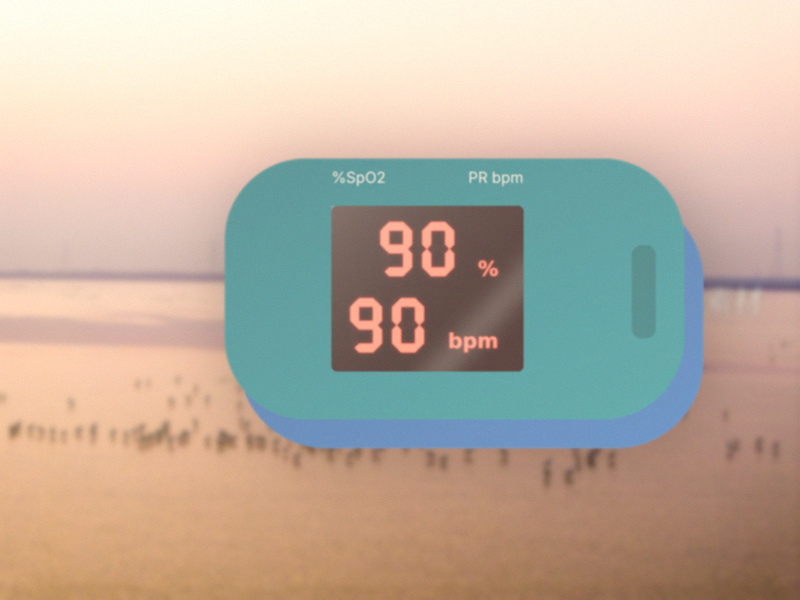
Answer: 90 bpm
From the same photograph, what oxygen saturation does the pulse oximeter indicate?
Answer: 90 %
